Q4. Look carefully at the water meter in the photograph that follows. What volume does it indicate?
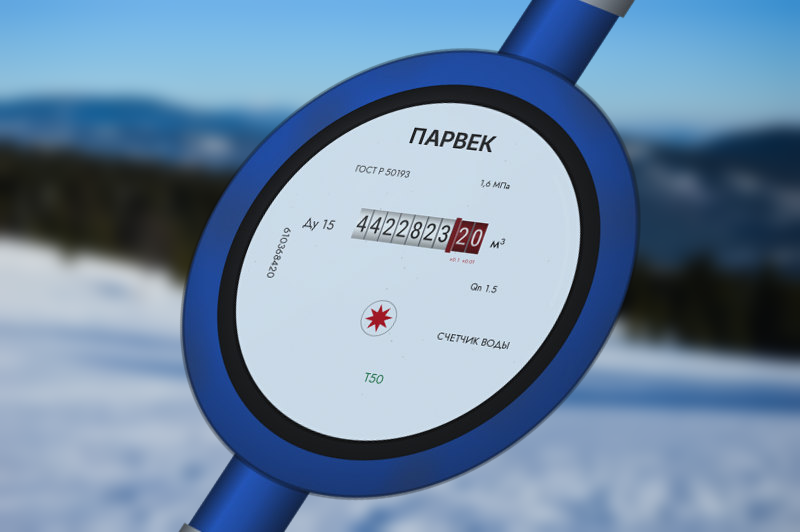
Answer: 4422823.20 m³
